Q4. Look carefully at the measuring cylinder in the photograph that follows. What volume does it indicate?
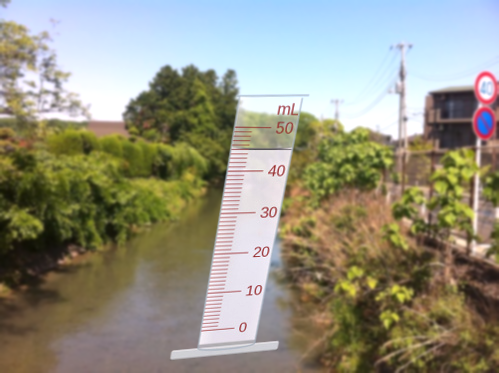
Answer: 45 mL
